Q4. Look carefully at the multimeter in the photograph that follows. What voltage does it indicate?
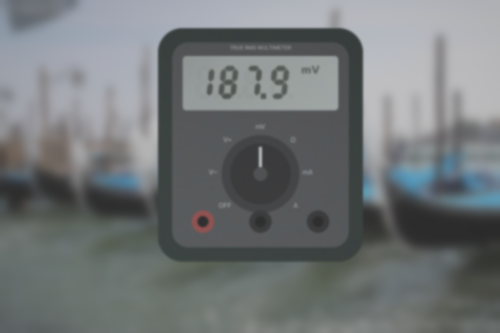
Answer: 187.9 mV
